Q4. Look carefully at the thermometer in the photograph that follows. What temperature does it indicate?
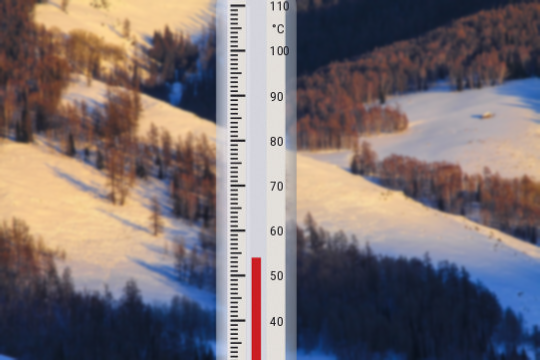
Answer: 54 °C
